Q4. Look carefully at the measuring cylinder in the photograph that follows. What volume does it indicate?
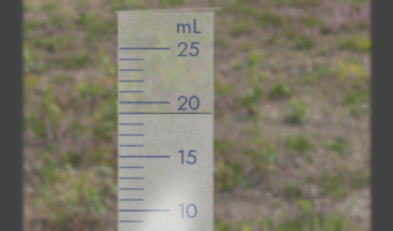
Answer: 19 mL
